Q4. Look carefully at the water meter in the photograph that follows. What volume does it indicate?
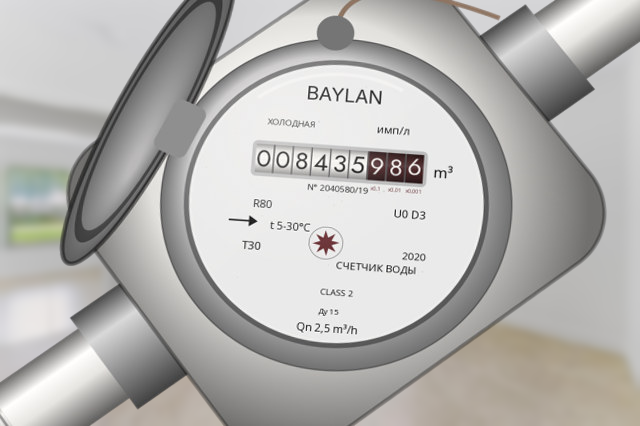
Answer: 8435.986 m³
